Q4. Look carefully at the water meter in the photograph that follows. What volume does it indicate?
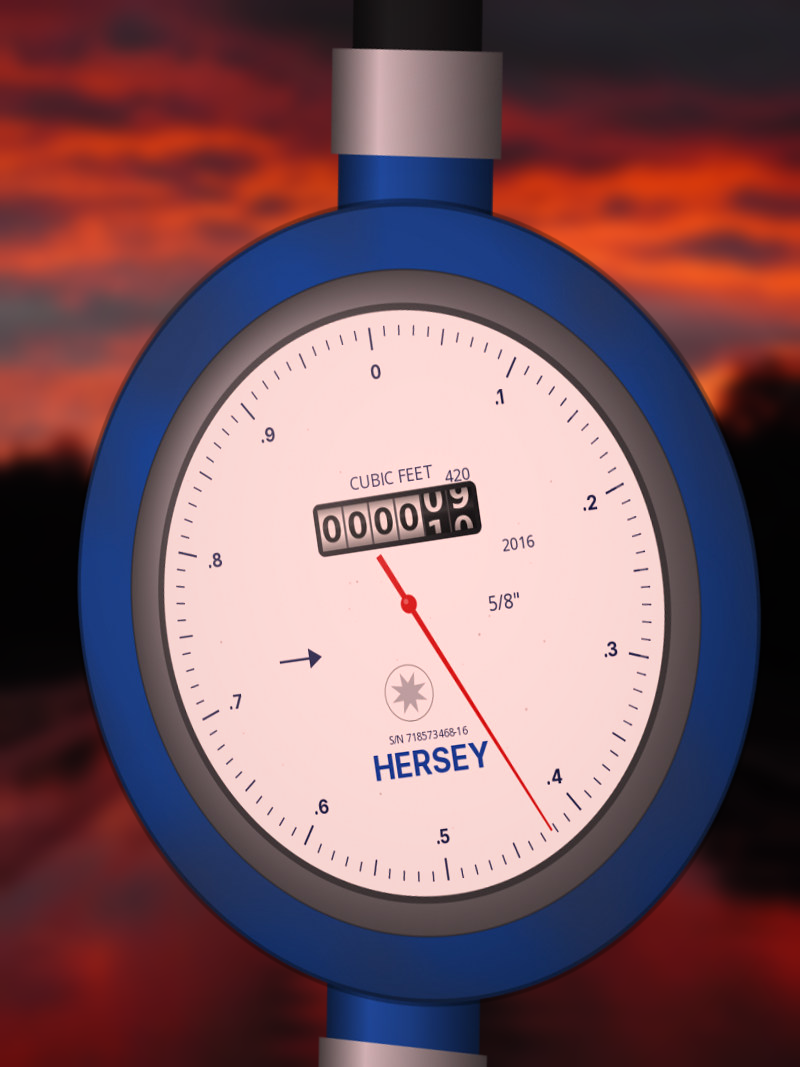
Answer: 9.42 ft³
